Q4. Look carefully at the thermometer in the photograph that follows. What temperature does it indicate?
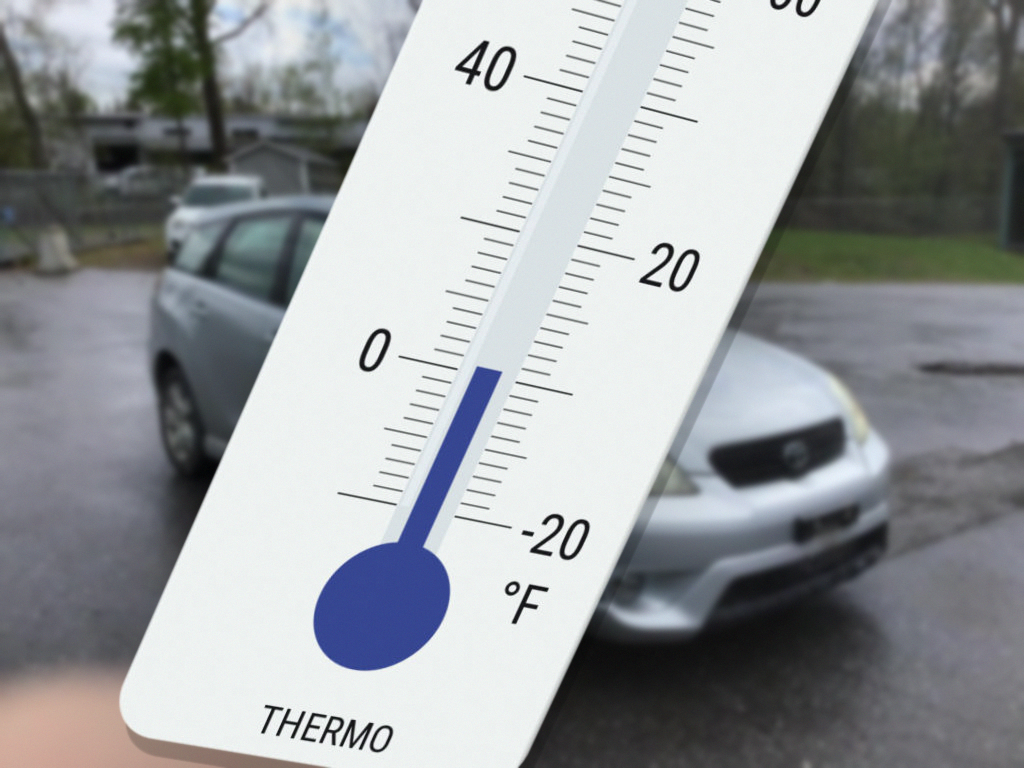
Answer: 1 °F
